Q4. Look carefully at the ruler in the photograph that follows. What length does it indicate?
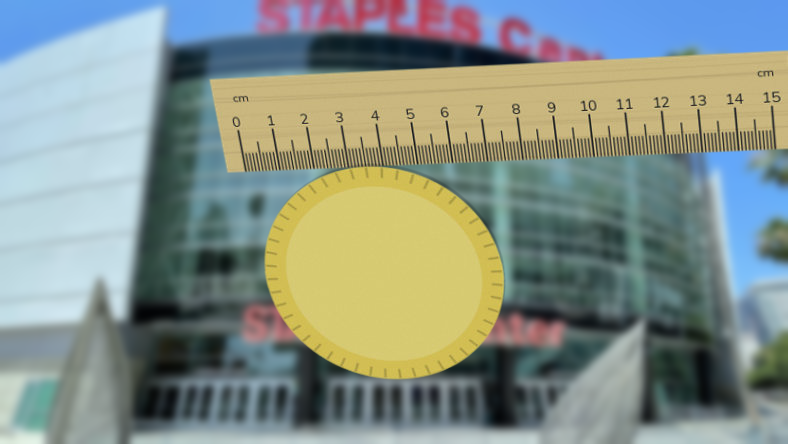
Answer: 7 cm
